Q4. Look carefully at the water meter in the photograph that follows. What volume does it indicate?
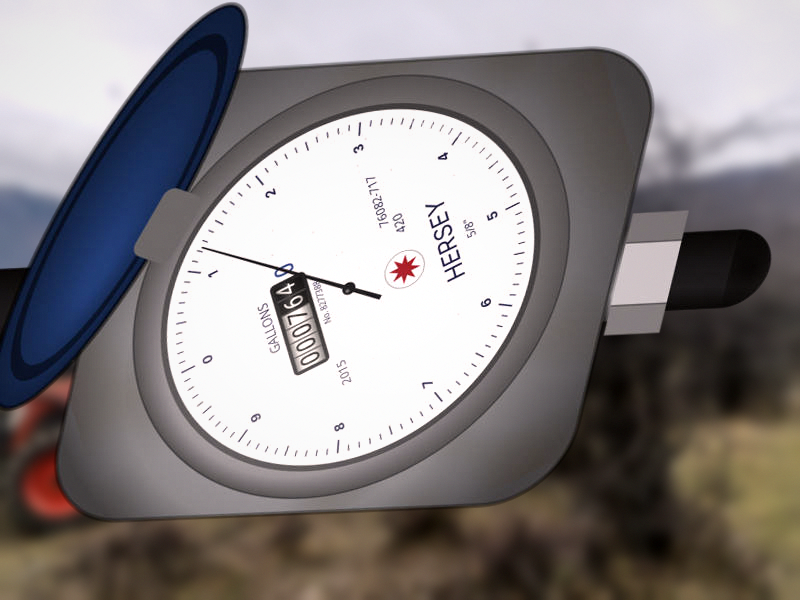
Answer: 7641.2 gal
